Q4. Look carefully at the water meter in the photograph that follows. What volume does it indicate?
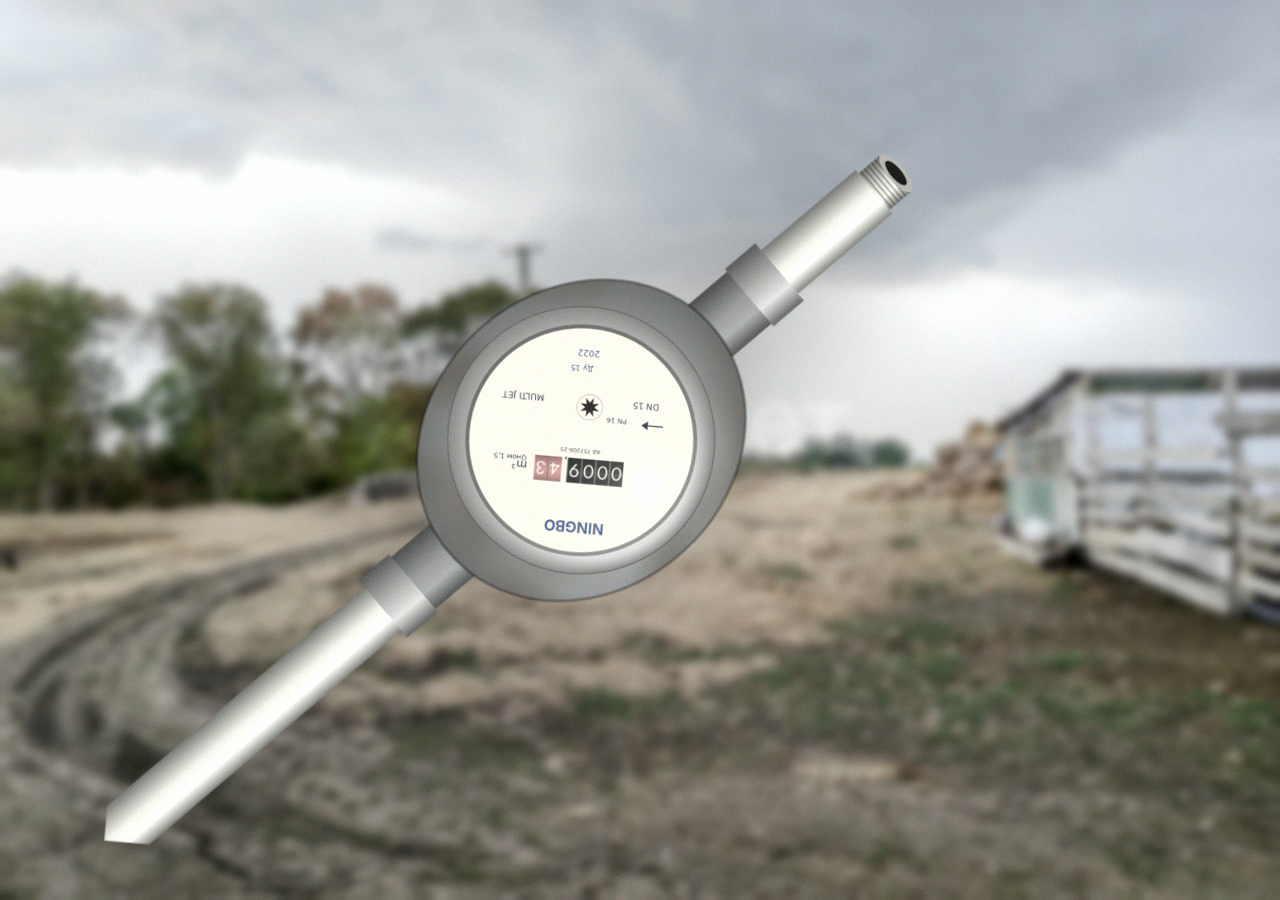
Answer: 9.43 m³
